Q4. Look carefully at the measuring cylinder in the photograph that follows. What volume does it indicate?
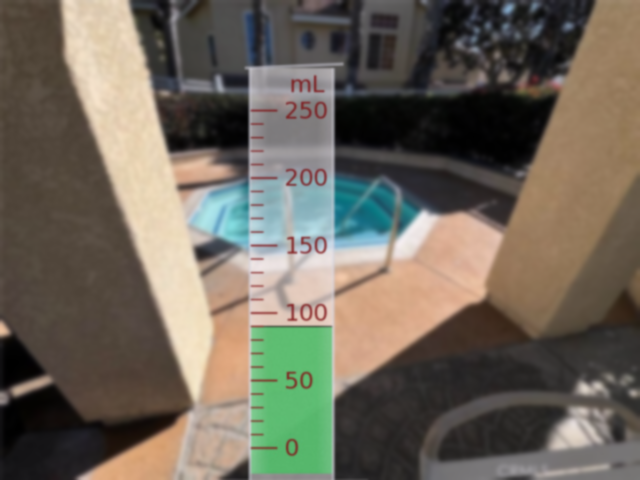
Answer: 90 mL
